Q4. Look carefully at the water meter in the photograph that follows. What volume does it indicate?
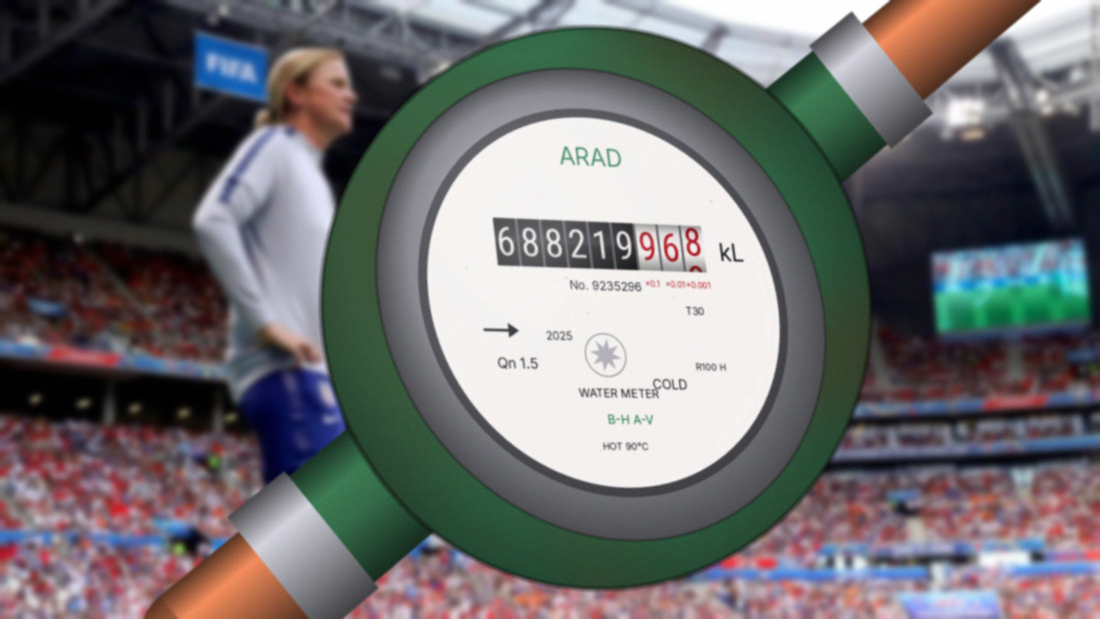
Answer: 688219.968 kL
